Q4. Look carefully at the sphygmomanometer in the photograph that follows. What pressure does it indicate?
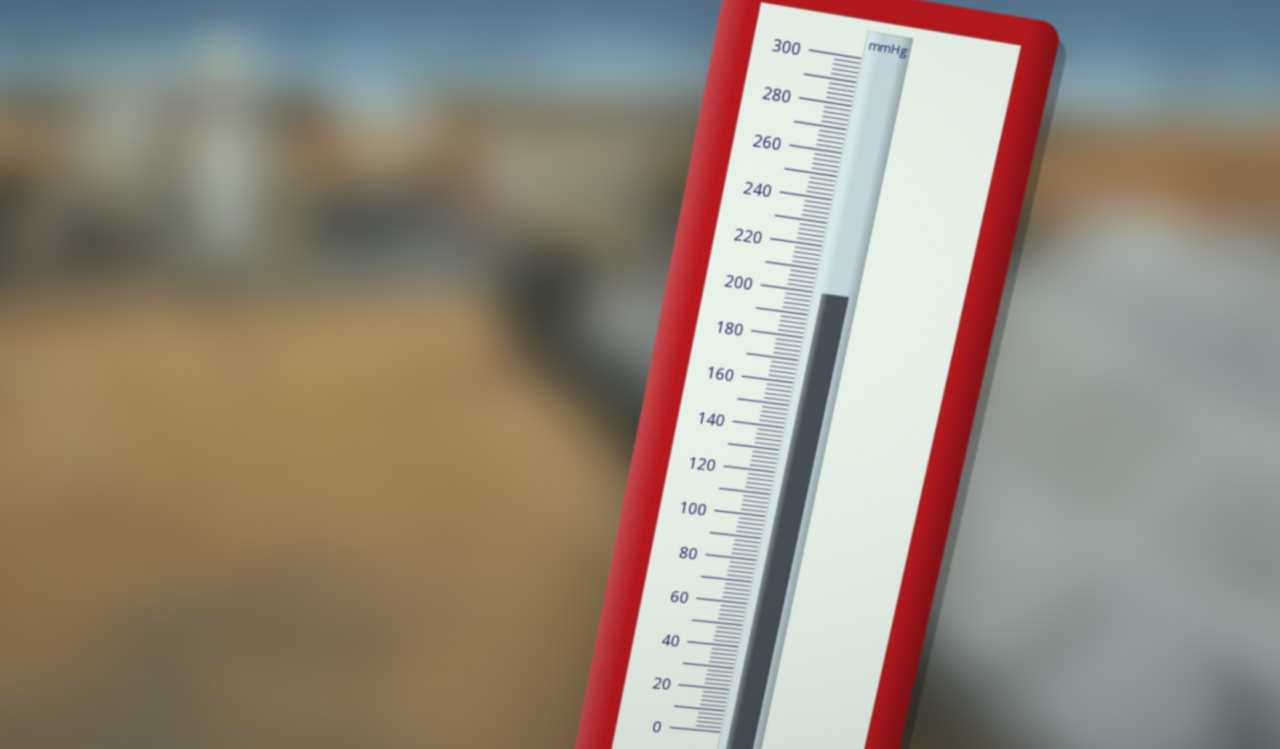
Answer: 200 mmHg
